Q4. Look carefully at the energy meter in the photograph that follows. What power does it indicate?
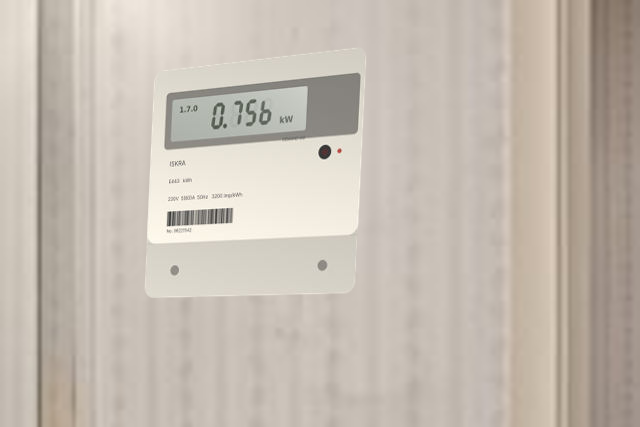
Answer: 0.756 kW
